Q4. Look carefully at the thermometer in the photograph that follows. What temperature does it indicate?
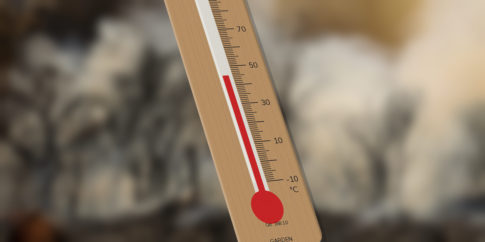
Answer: 45 °C
